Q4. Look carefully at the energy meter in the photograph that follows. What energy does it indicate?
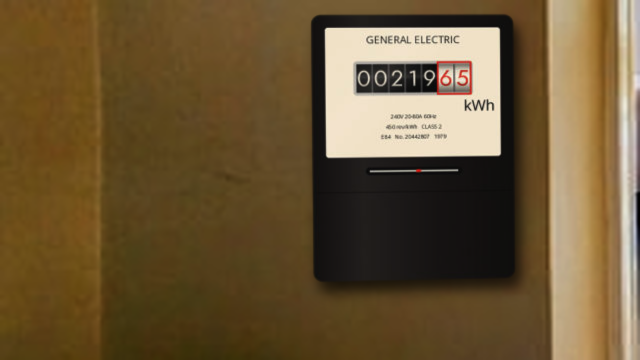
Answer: 219.65 kWh
